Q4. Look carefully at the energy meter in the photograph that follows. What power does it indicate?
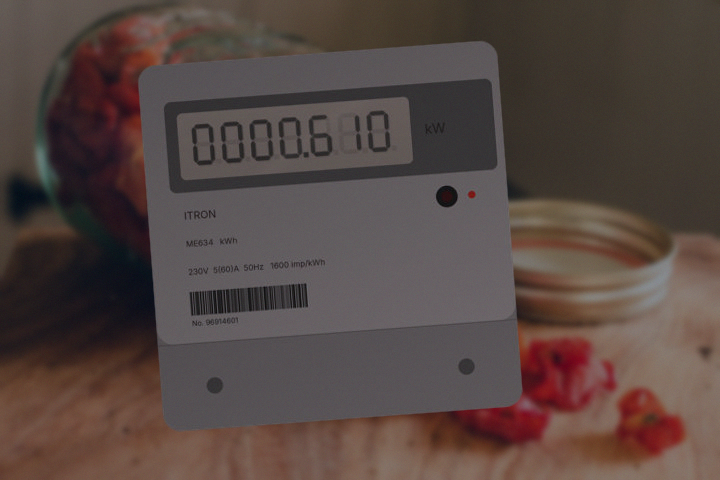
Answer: 0.610 kW
